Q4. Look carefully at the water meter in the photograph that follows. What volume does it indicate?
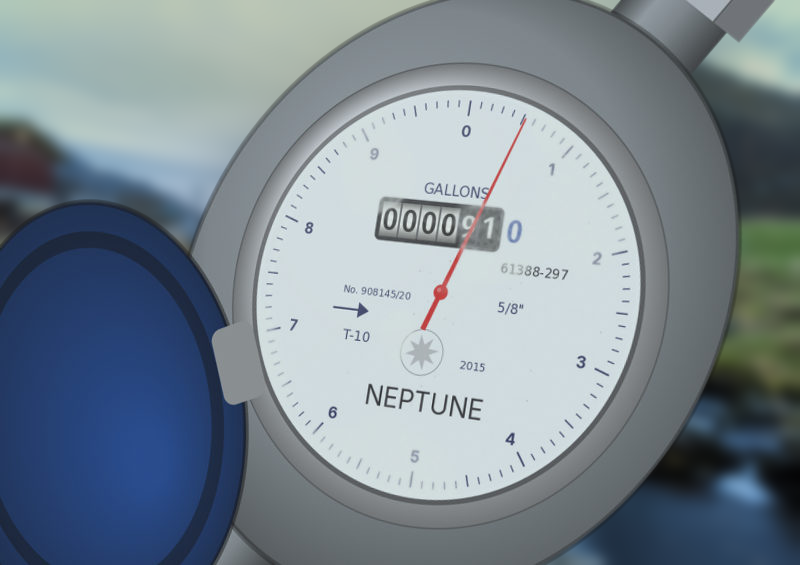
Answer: 910.5 gal
